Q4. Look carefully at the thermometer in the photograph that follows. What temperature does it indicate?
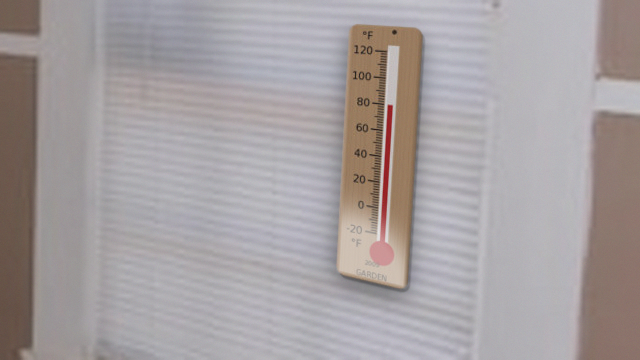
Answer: 80 °F
